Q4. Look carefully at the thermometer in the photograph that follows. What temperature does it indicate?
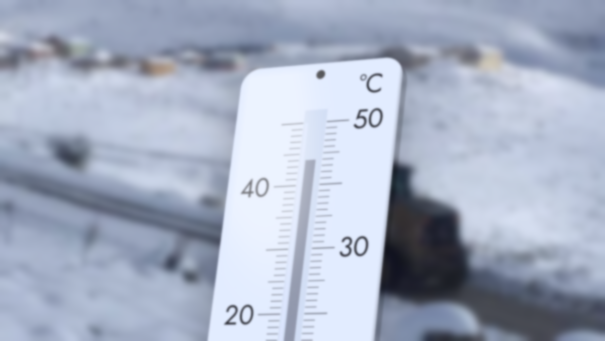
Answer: 44 °C
